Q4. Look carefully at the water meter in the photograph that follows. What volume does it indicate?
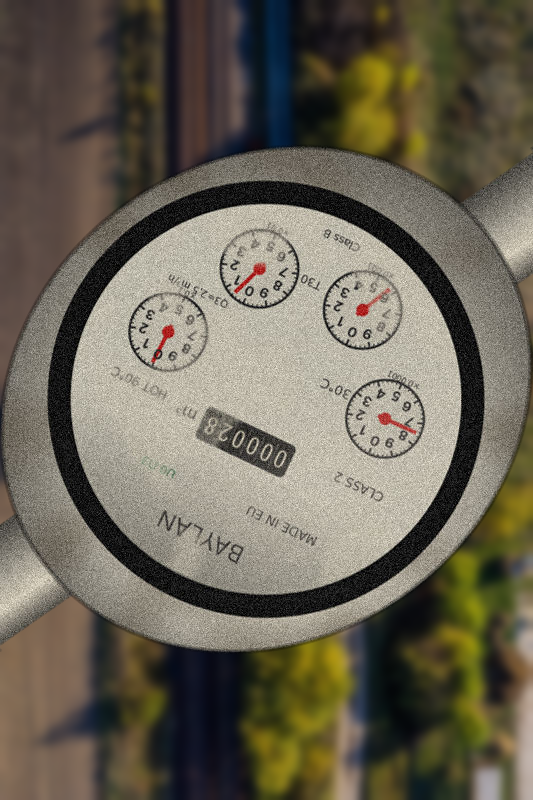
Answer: 28.0057 m³
